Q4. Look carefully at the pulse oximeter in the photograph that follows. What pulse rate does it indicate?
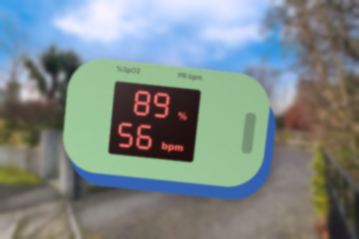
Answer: 56 bpm
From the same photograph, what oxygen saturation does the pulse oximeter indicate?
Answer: 89 %
